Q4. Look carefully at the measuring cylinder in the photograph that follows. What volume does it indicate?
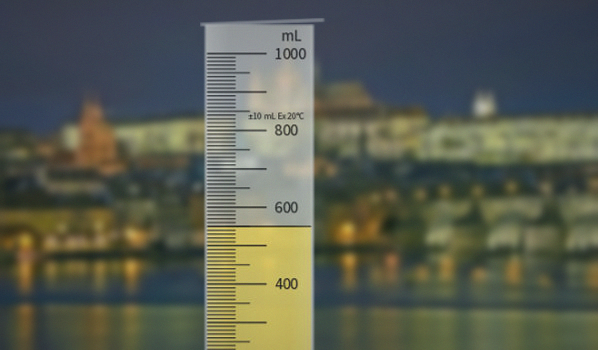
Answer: 550 mL
